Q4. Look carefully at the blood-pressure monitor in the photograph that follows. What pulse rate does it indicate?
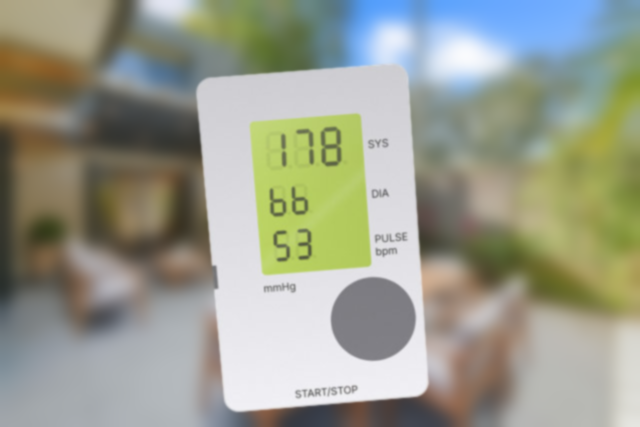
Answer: 53 bpm
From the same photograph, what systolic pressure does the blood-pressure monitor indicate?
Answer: 178 mmHg
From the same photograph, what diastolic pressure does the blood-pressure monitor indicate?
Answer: 66 mmHg
